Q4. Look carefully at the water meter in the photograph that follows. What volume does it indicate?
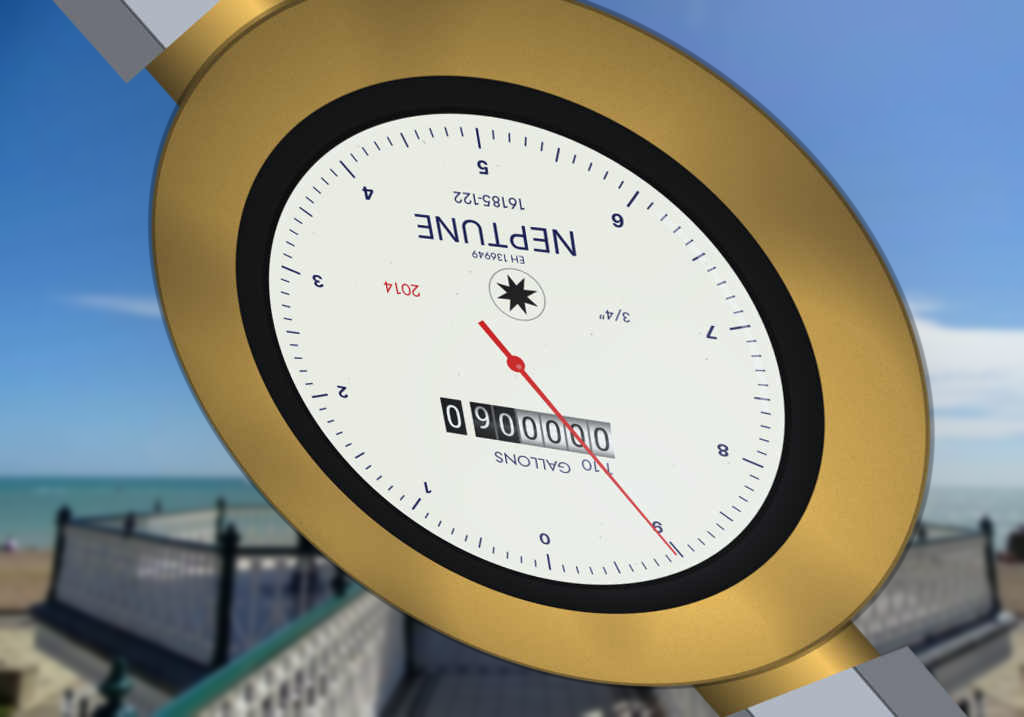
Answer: 59.0 gal
